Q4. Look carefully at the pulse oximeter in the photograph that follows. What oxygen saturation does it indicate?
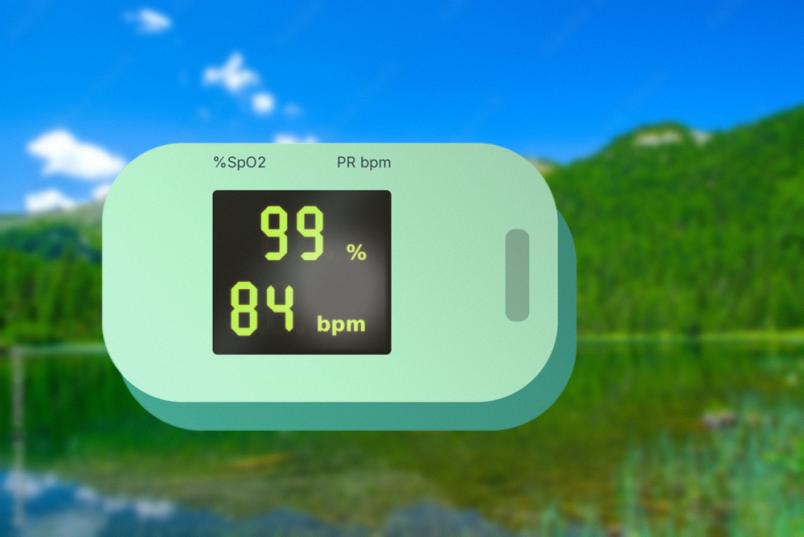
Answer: 99 %
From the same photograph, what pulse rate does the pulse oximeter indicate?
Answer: 84 bpm
